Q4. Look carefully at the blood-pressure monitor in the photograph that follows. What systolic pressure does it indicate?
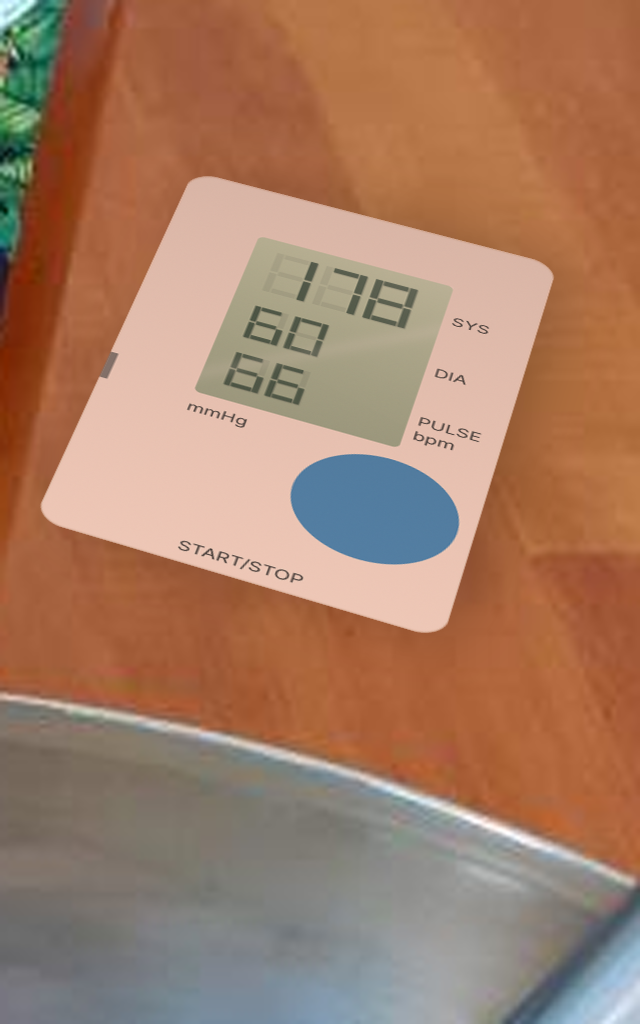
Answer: 178 mmHg
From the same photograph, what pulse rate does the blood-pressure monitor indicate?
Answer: 66 bpm
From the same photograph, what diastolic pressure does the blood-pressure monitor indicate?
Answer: 60 mmHg
